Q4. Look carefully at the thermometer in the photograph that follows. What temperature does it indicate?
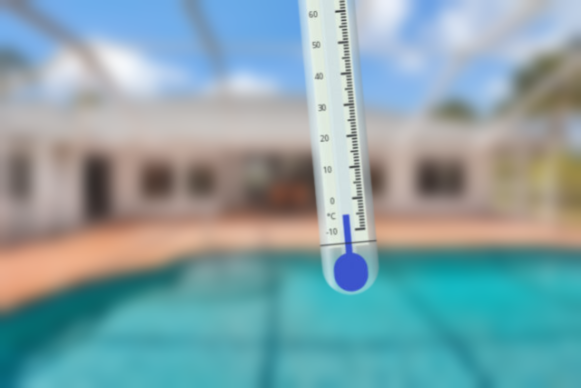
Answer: -5 °C
